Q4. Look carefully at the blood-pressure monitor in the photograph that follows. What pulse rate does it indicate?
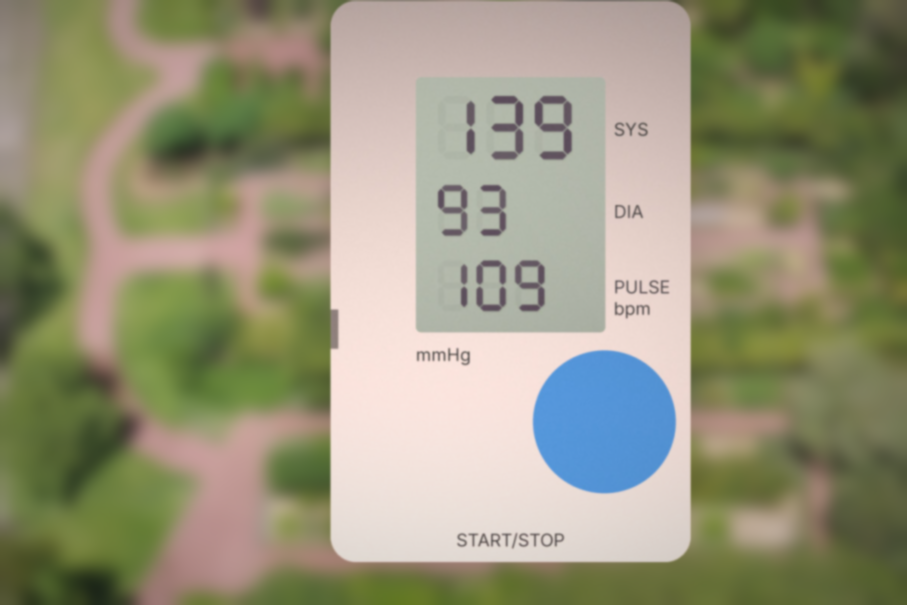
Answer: 109 bpm
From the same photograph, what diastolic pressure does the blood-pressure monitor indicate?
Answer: 93 mmHg
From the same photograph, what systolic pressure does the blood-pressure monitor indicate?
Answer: 139 mmHg
